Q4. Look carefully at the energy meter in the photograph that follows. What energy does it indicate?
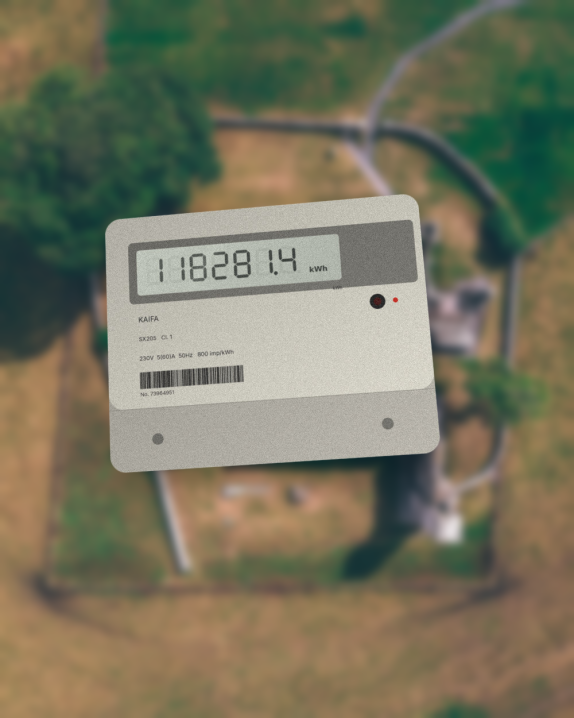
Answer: 118281.4 kWh
